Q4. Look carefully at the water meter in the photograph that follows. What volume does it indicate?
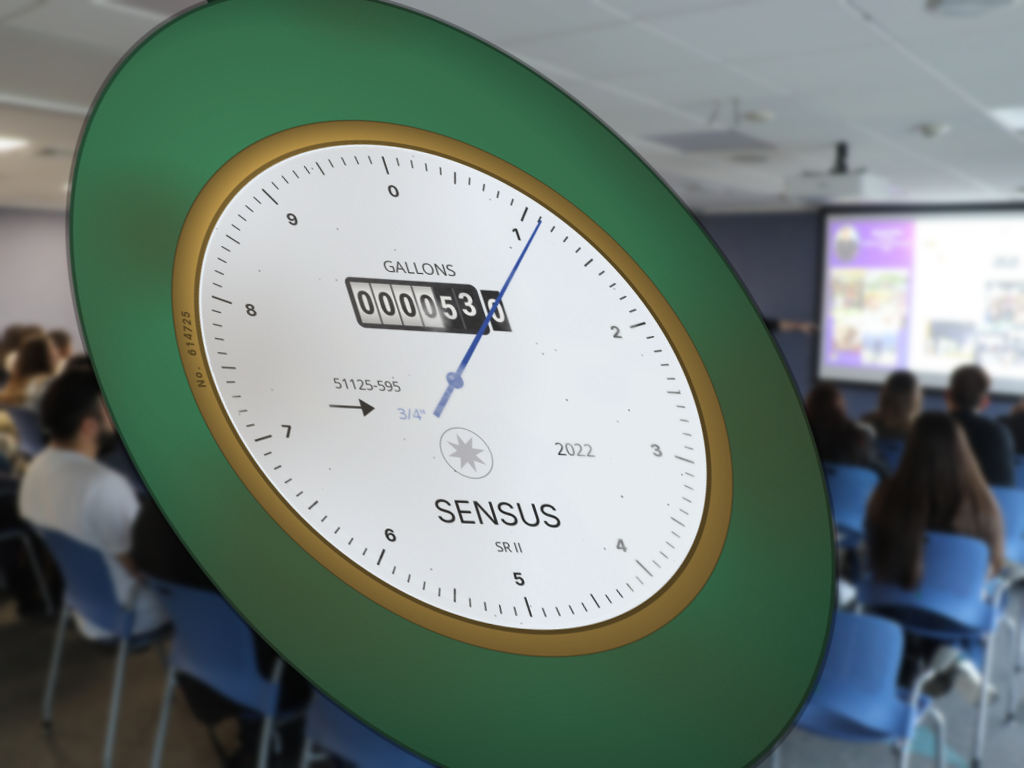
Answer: 531.1 gal
